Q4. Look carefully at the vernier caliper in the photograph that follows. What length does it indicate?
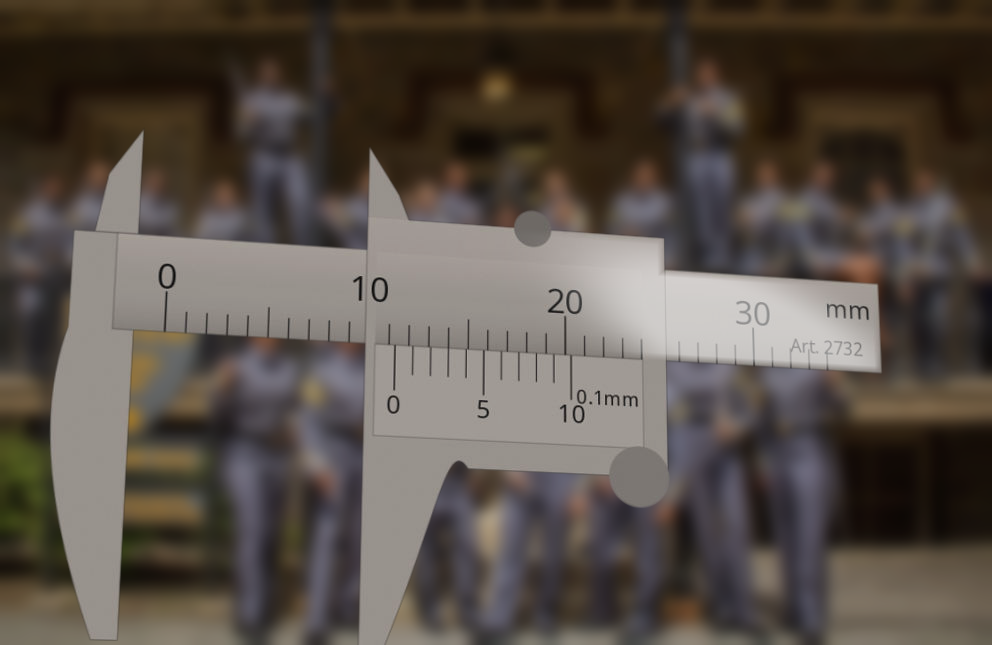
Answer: 11.3 mm
